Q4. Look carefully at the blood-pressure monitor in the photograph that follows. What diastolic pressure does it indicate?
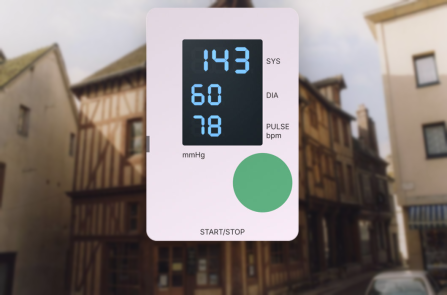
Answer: 60 mmHg
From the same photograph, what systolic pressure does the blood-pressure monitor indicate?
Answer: 143 mmHg
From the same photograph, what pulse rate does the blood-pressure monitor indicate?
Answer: 78 bpm
